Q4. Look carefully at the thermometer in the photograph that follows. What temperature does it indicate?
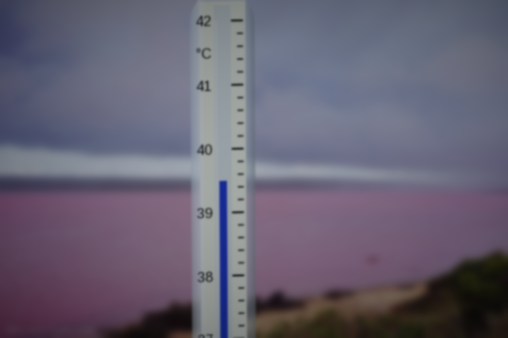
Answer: 39.5 °C
